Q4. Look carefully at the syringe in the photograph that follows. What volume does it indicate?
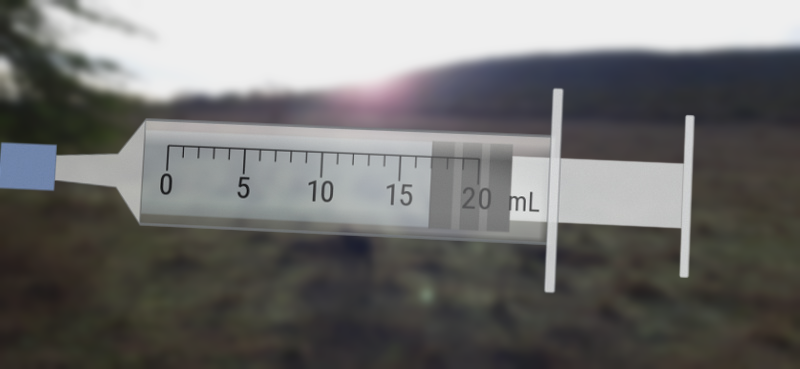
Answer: 17 mL
